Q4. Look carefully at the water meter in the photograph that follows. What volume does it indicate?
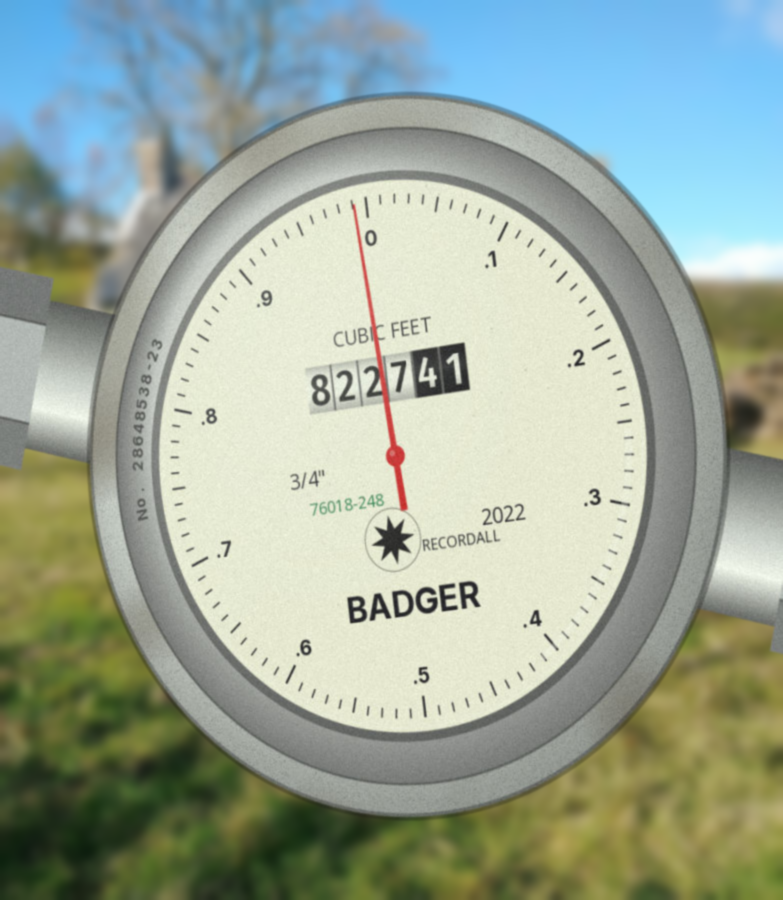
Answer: 822740.99 ft³
